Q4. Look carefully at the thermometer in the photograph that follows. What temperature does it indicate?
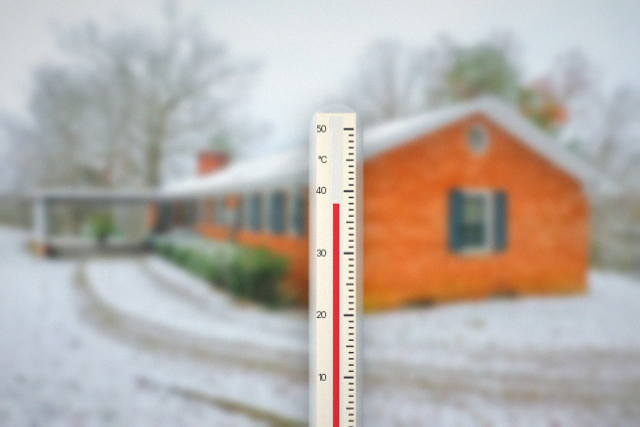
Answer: 38 °C
